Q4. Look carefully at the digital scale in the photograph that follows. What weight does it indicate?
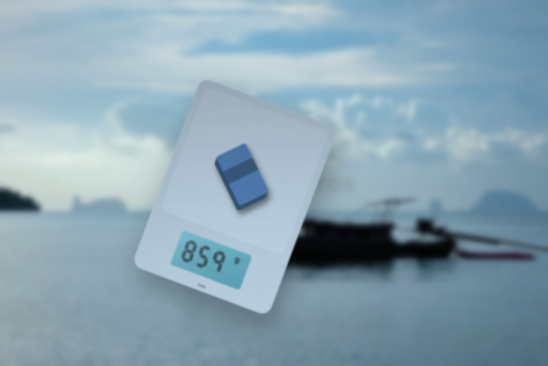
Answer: 859 g
